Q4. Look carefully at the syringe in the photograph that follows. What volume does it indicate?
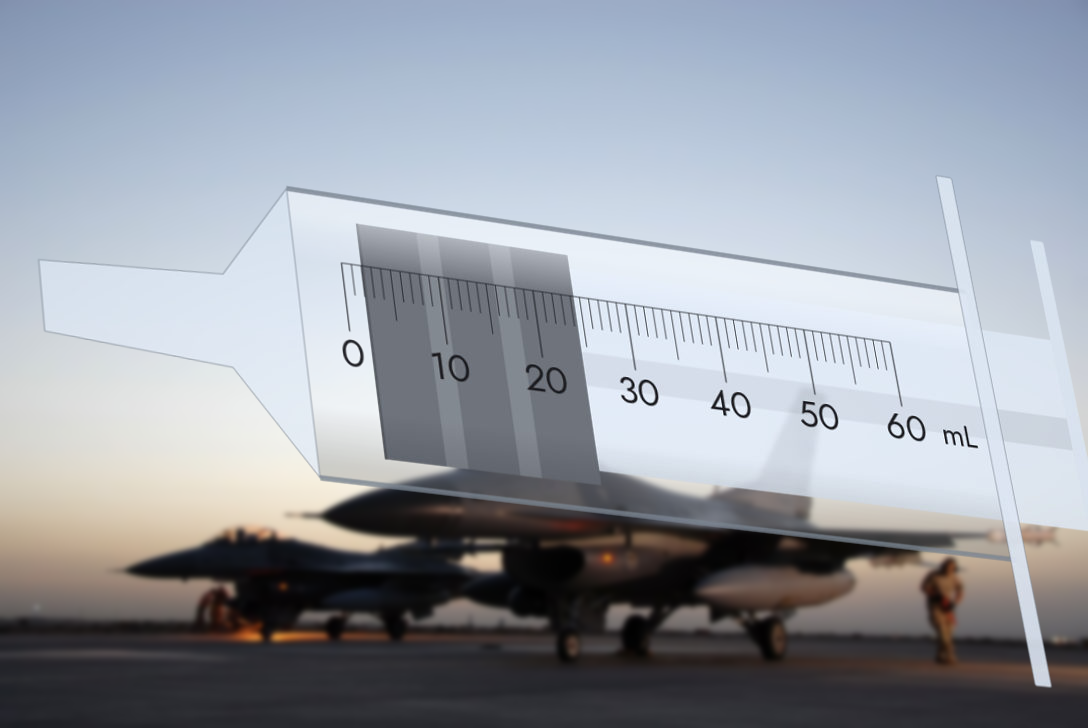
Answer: 2 mL
